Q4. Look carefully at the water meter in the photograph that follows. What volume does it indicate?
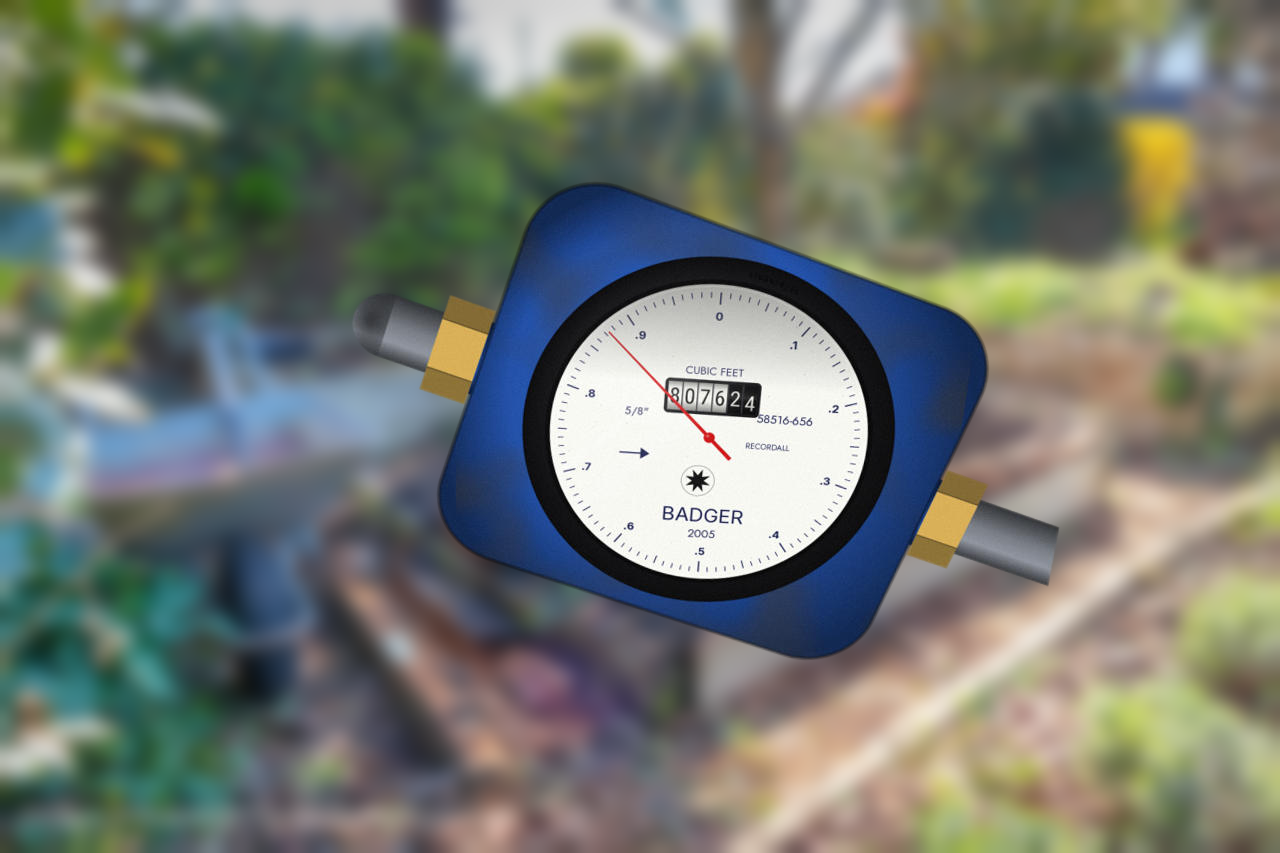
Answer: 807623.87 ft³
